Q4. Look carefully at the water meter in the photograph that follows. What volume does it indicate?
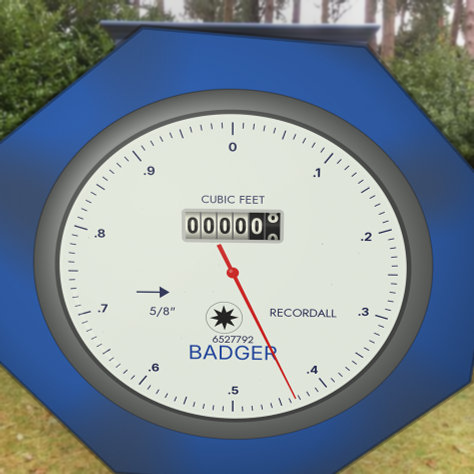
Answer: 8.43 ft³
